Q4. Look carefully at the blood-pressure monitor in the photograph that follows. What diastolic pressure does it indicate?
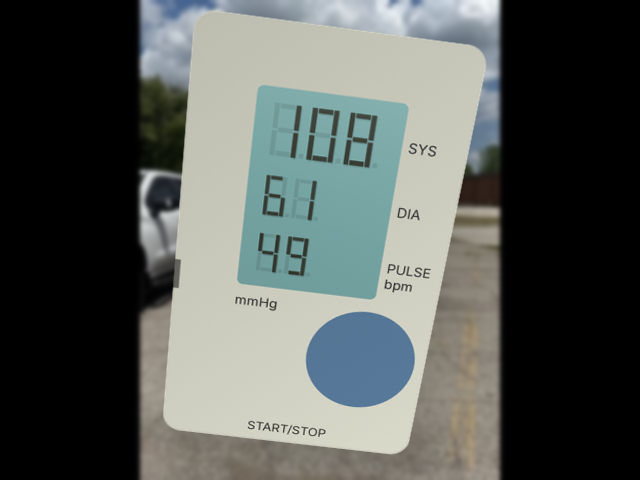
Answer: 61 mmHg
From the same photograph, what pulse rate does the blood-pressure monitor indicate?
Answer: 49 bpm
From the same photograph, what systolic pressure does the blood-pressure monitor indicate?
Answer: 108 mmHg
